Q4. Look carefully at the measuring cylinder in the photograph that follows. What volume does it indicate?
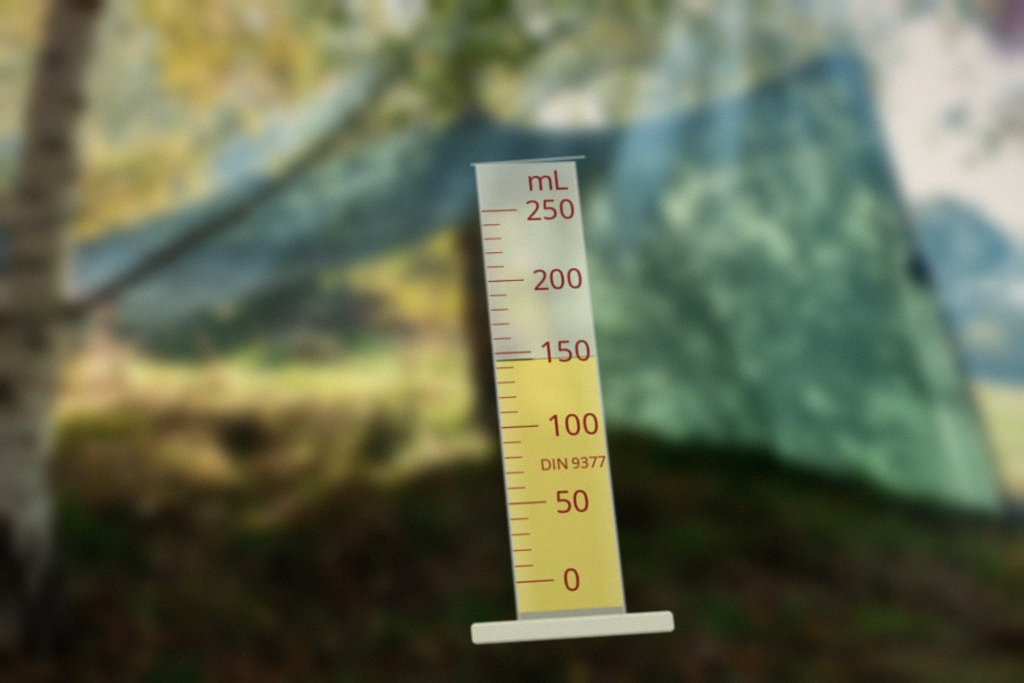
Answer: 145 mL
